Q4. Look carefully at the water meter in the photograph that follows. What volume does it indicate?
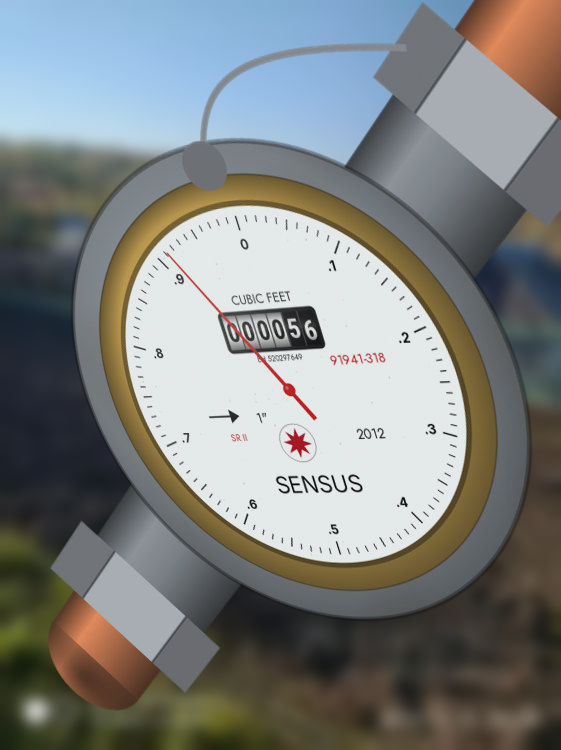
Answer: 55.91 ft³
